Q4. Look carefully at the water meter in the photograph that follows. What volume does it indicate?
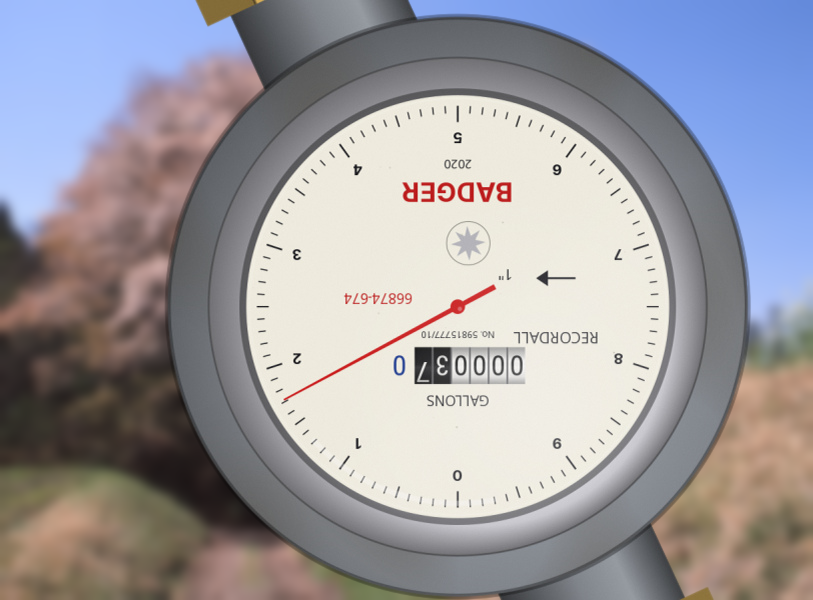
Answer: 371.7 gal
